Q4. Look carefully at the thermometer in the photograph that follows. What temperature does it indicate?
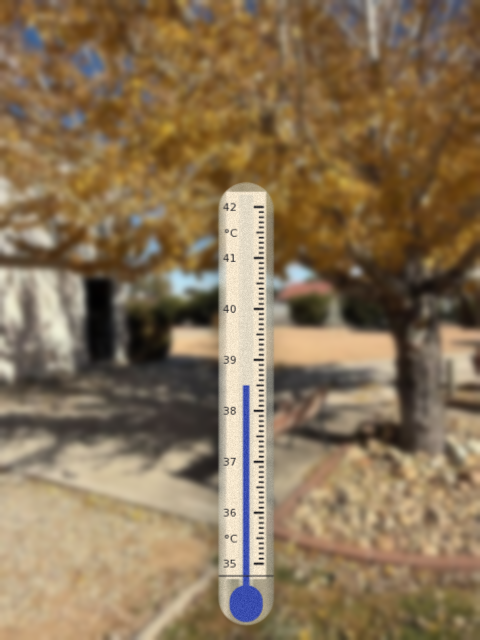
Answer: 38.5 °C
